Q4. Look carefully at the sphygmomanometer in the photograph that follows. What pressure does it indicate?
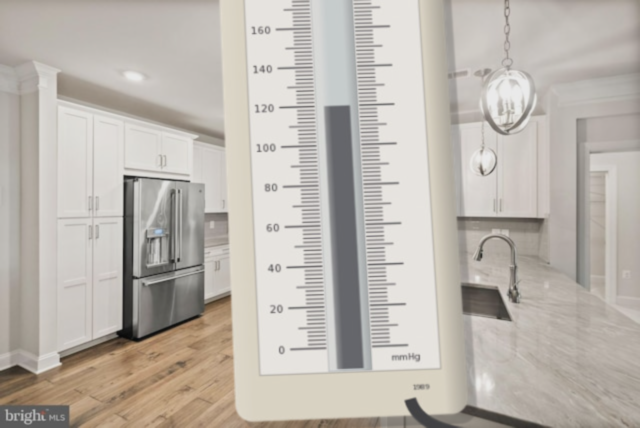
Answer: 120 mmHg
